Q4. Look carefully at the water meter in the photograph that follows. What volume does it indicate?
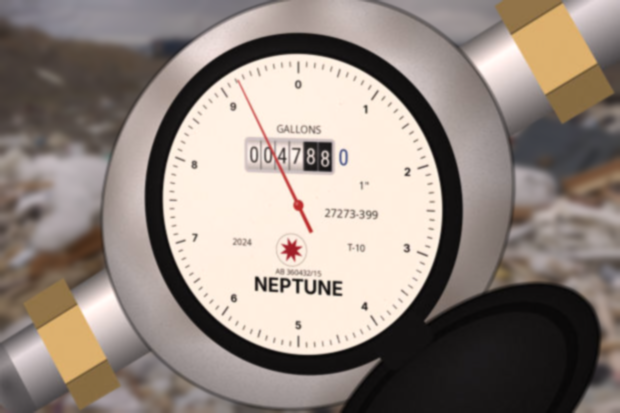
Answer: 47879.2 gal
